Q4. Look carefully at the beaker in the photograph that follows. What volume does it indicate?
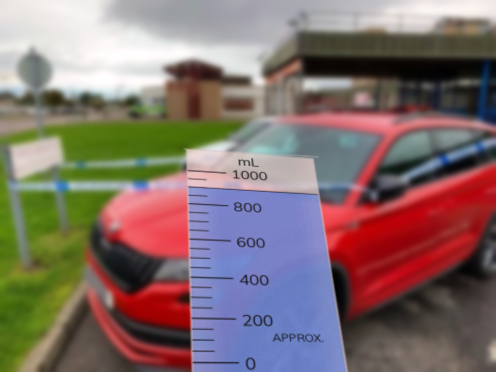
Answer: 900 mL
